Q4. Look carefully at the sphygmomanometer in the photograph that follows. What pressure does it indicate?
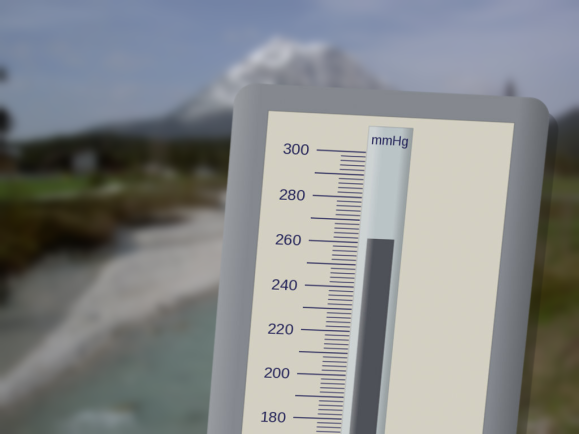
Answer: 262 mmHg
